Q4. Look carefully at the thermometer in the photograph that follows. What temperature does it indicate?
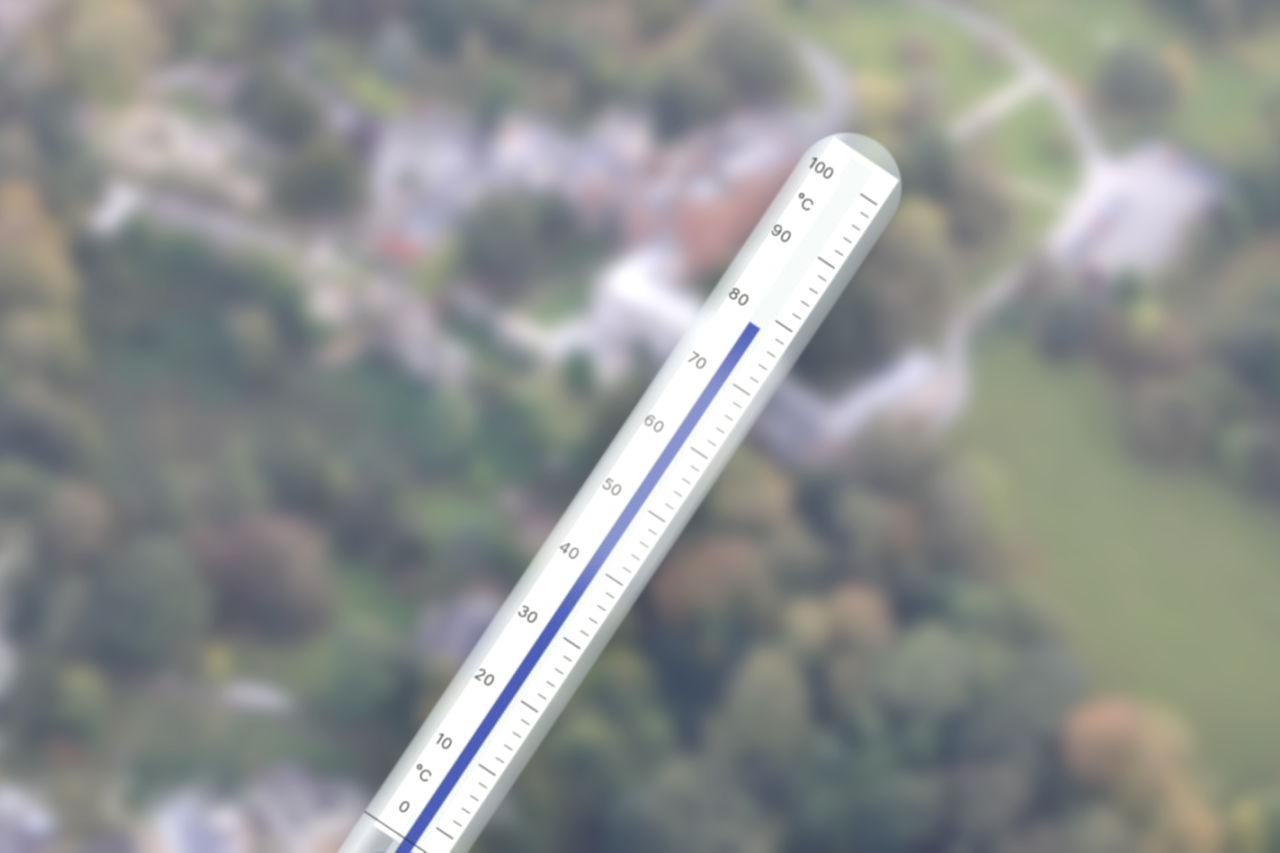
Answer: 78 °C
